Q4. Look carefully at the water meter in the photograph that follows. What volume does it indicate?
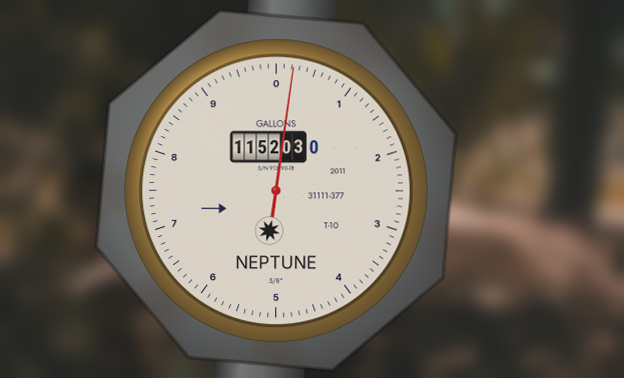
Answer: 1152030.2 gal
